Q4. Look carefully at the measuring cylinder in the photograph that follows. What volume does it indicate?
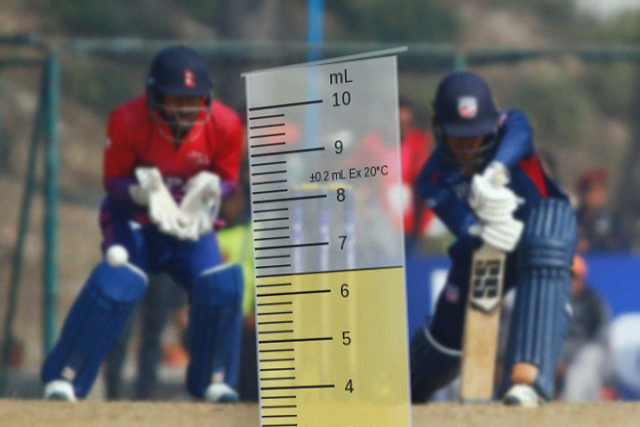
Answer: 6.4 mL
